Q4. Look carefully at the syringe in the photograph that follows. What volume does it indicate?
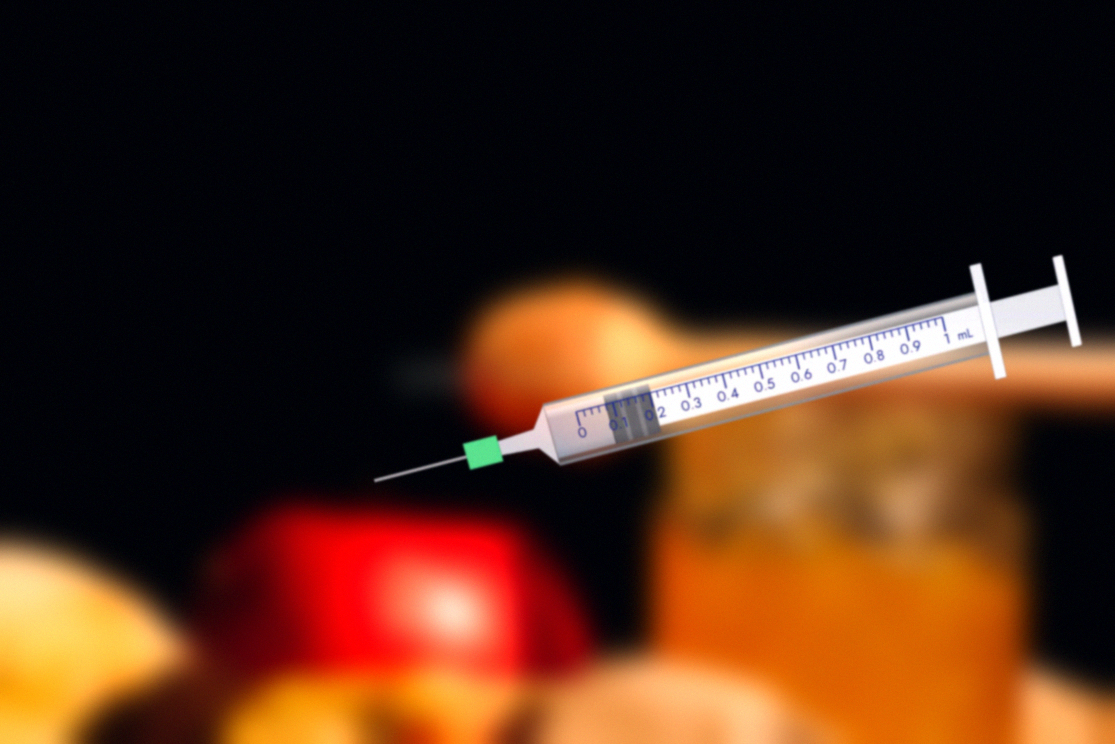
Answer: 0.08 mL
